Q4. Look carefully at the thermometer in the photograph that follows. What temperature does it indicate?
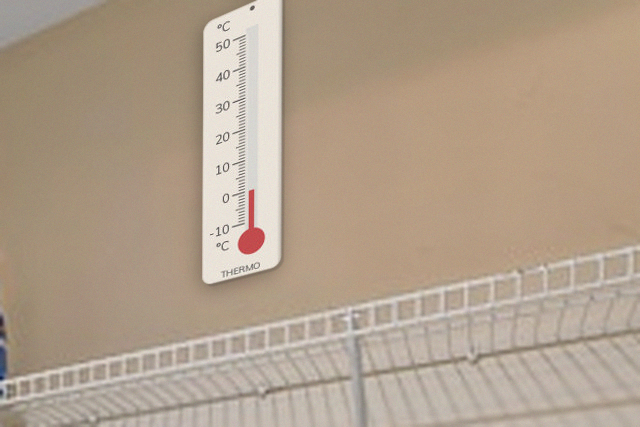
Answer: 0 °C
